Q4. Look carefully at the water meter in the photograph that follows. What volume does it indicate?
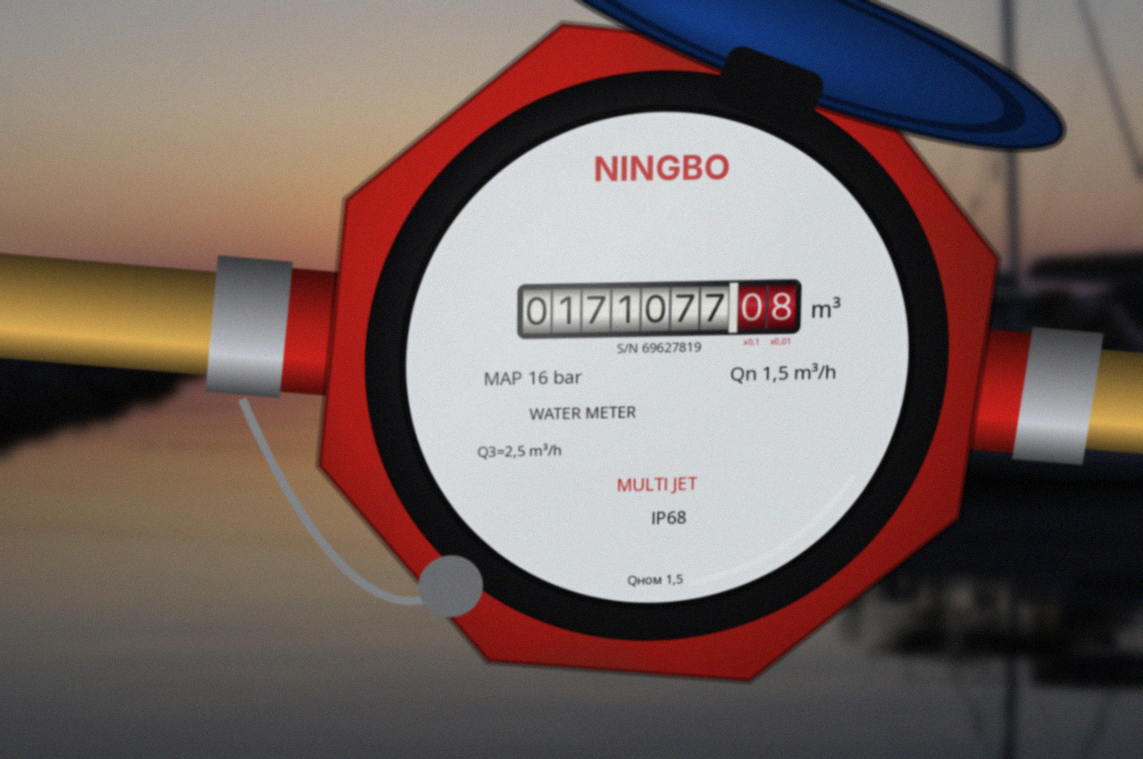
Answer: 171077.08 m³
